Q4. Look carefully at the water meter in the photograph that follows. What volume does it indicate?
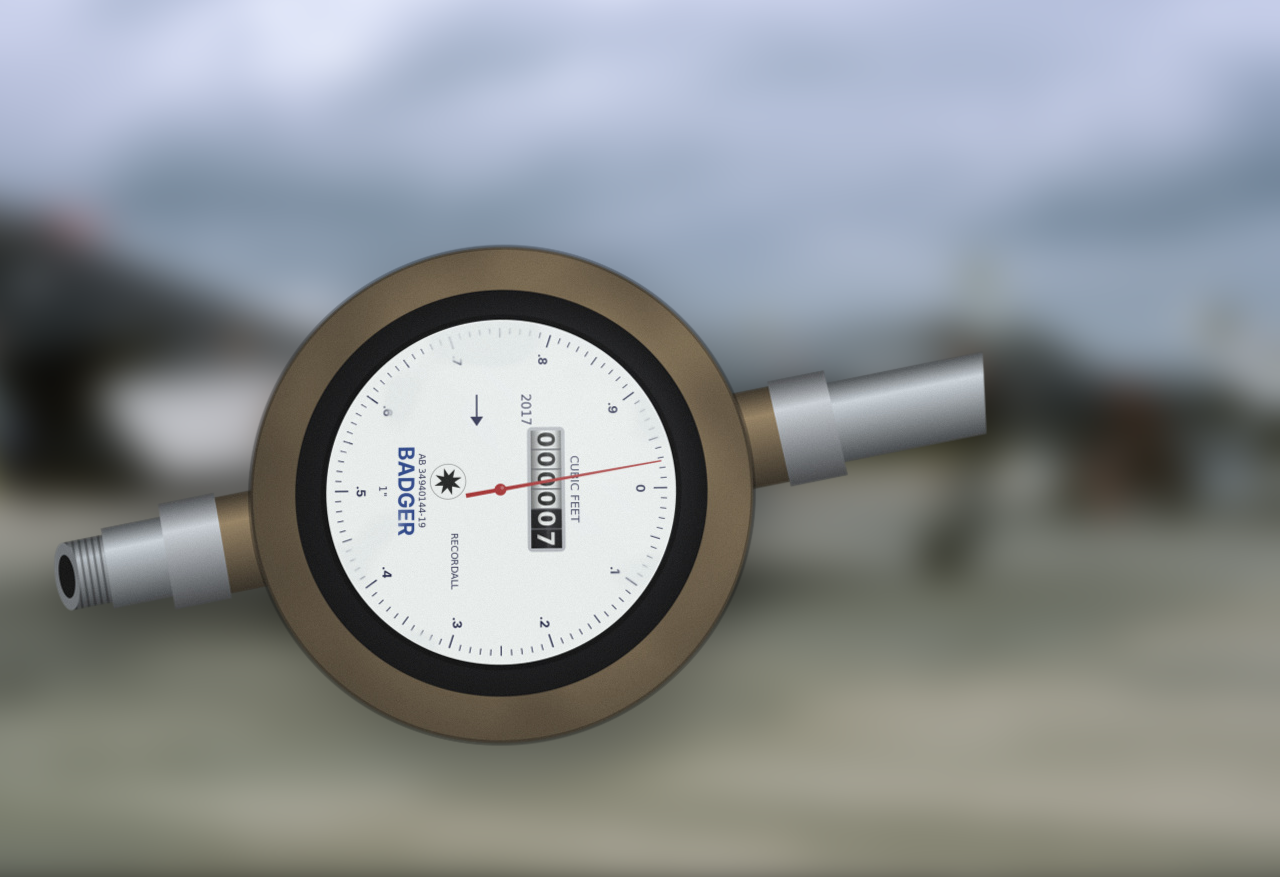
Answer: 6.97 ft³
